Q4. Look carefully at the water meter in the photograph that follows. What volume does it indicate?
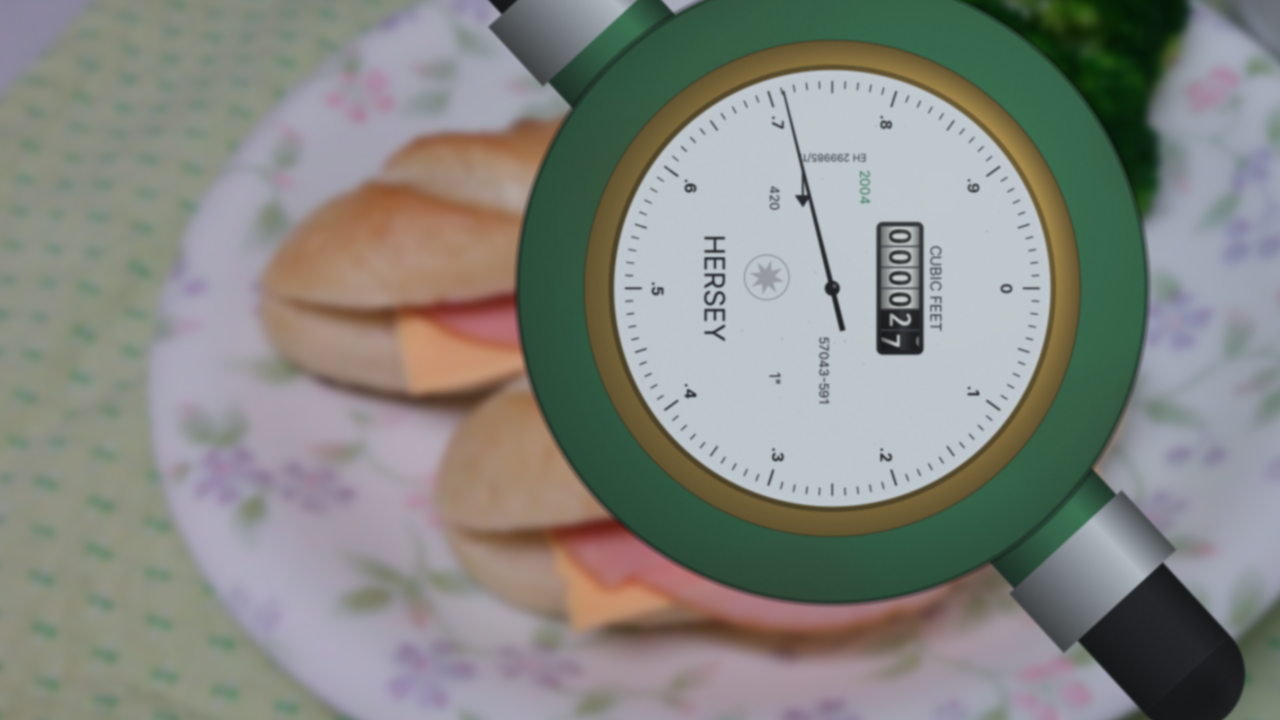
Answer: 26.71 ft³
